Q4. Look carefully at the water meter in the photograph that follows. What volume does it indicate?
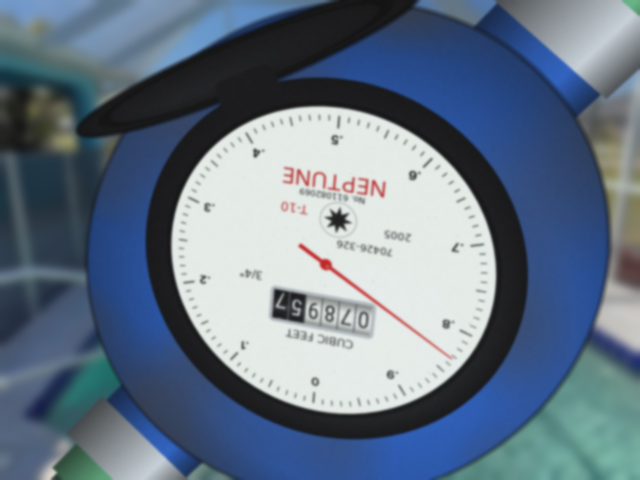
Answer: 78956.83 ft³
